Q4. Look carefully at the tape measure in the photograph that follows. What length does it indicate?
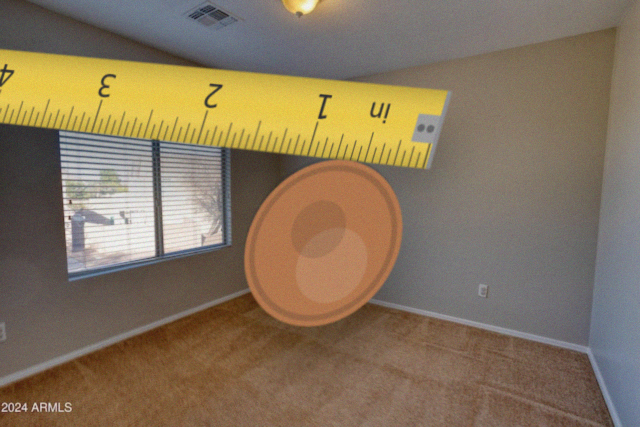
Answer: 1.3125 in
